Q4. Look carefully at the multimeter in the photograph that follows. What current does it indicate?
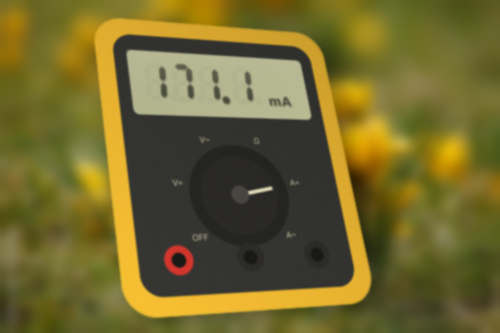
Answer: 171.1 mA
